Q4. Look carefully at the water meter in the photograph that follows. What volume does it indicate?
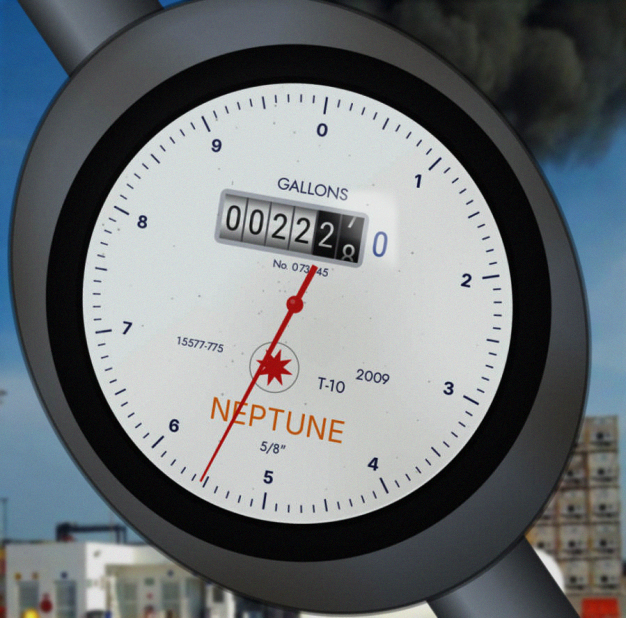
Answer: 22275.5 gal
